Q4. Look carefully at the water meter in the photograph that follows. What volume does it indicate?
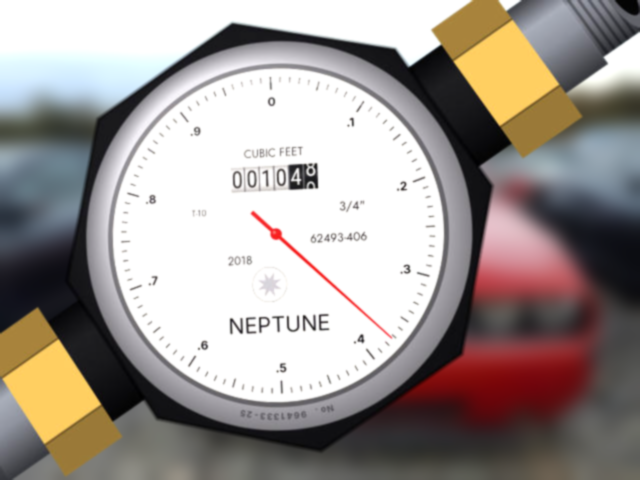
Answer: 1048.37 ft³
